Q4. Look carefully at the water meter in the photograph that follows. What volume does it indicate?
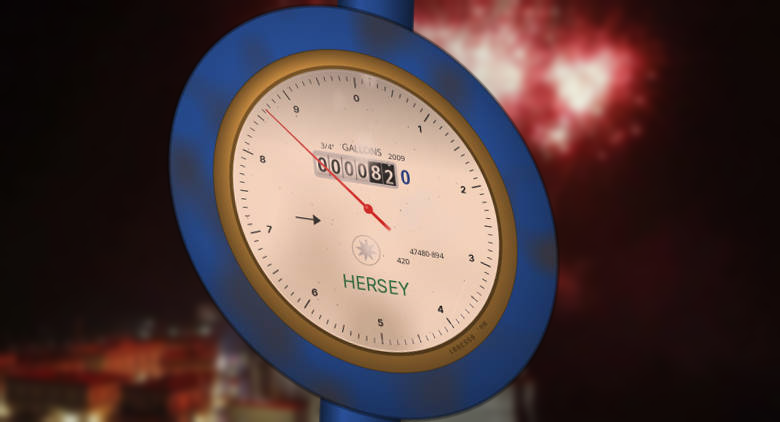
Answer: 818.6 gal
